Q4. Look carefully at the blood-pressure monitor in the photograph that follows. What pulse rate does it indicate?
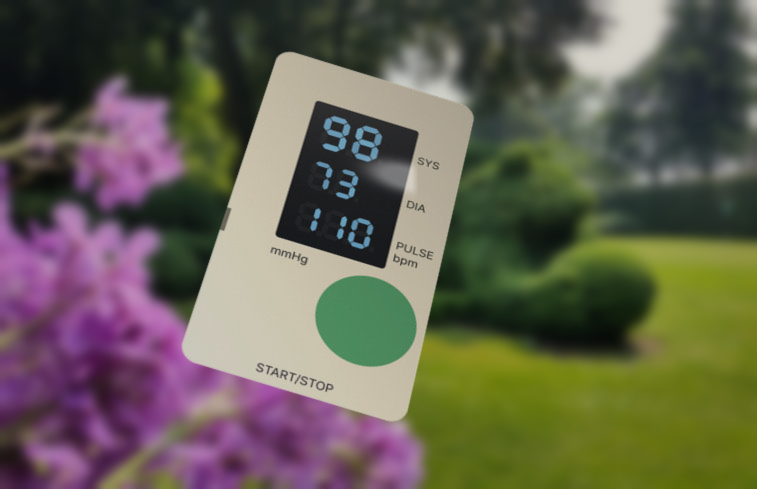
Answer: 110 bpm
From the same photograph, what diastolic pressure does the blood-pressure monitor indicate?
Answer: 73 mmHg
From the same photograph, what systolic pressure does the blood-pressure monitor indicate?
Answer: 98 mmHg
